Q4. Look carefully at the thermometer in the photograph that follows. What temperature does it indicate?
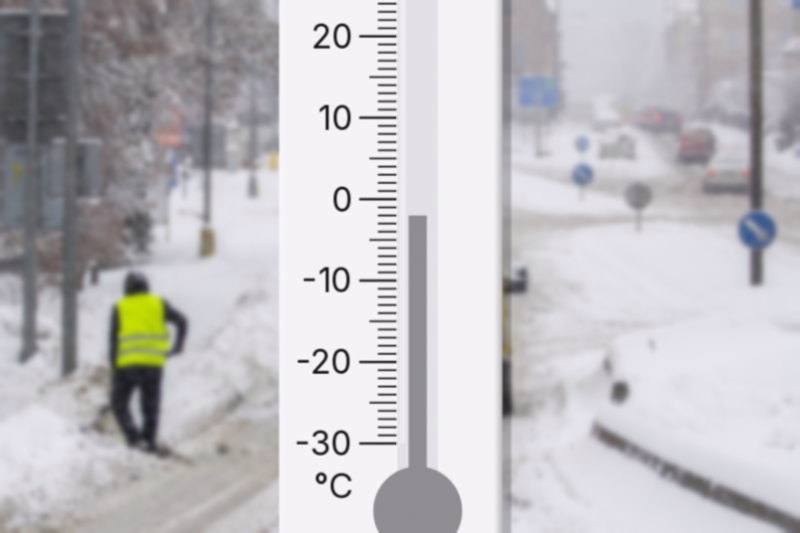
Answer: -2 °C
